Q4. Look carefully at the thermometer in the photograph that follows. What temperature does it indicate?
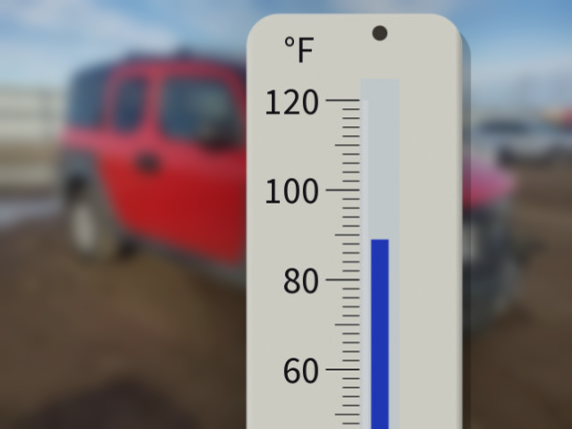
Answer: 89 °F
